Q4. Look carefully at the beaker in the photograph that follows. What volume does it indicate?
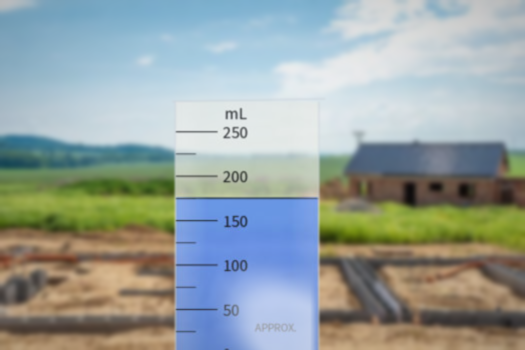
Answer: 175 mL
